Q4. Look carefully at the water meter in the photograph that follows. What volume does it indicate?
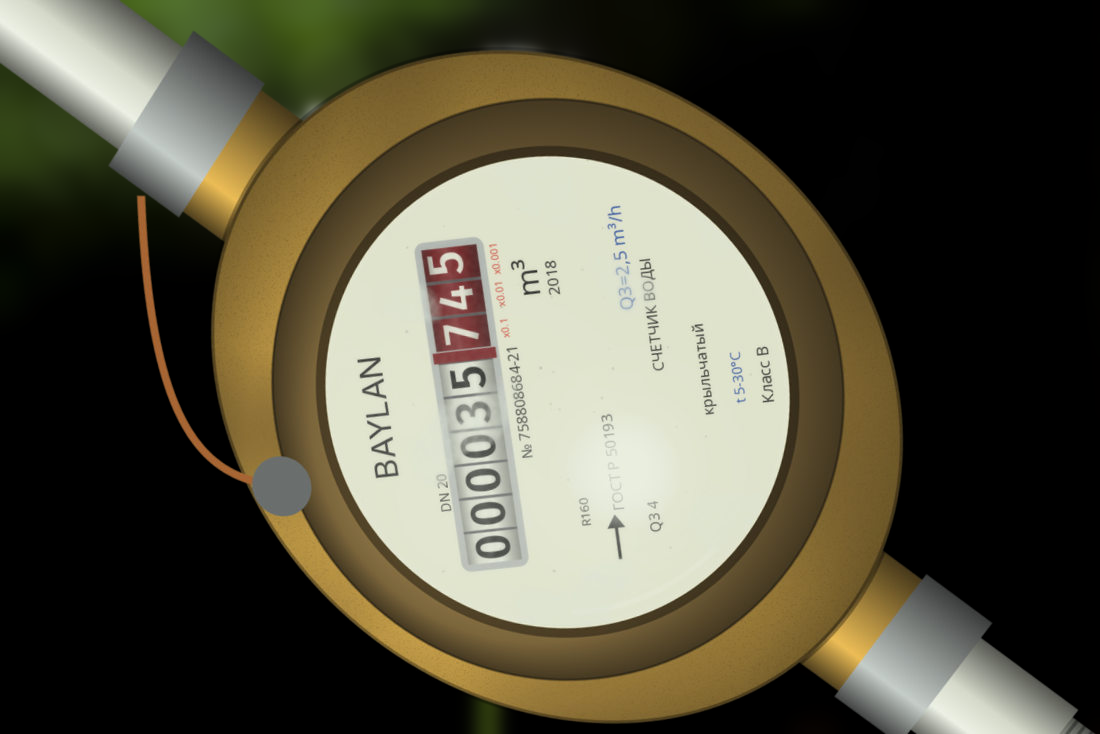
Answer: 35.745 m³
